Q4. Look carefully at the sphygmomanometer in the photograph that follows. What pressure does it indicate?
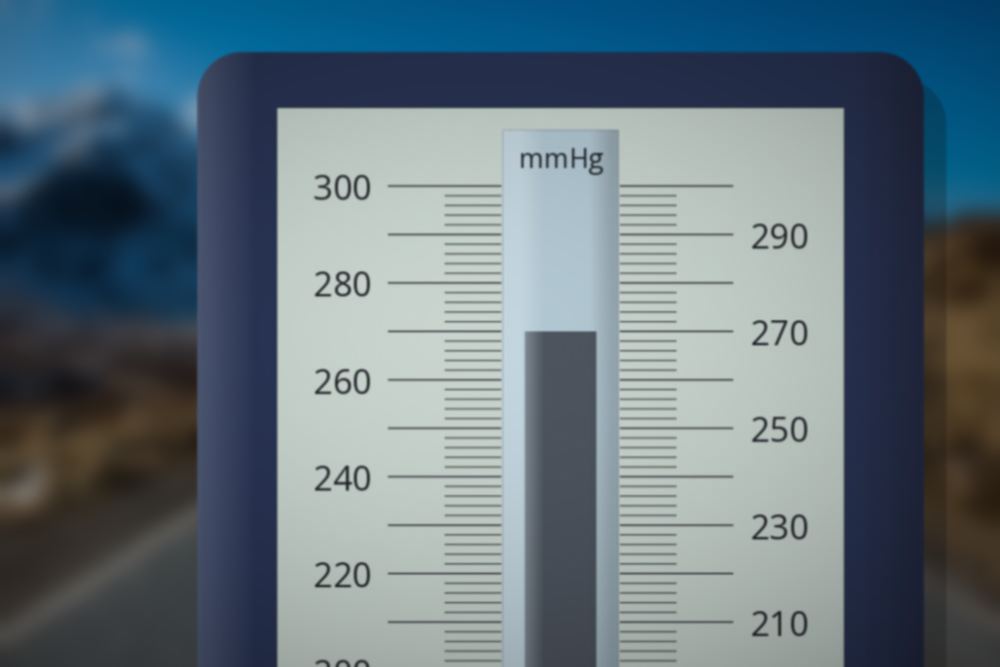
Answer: 270 mmHg
